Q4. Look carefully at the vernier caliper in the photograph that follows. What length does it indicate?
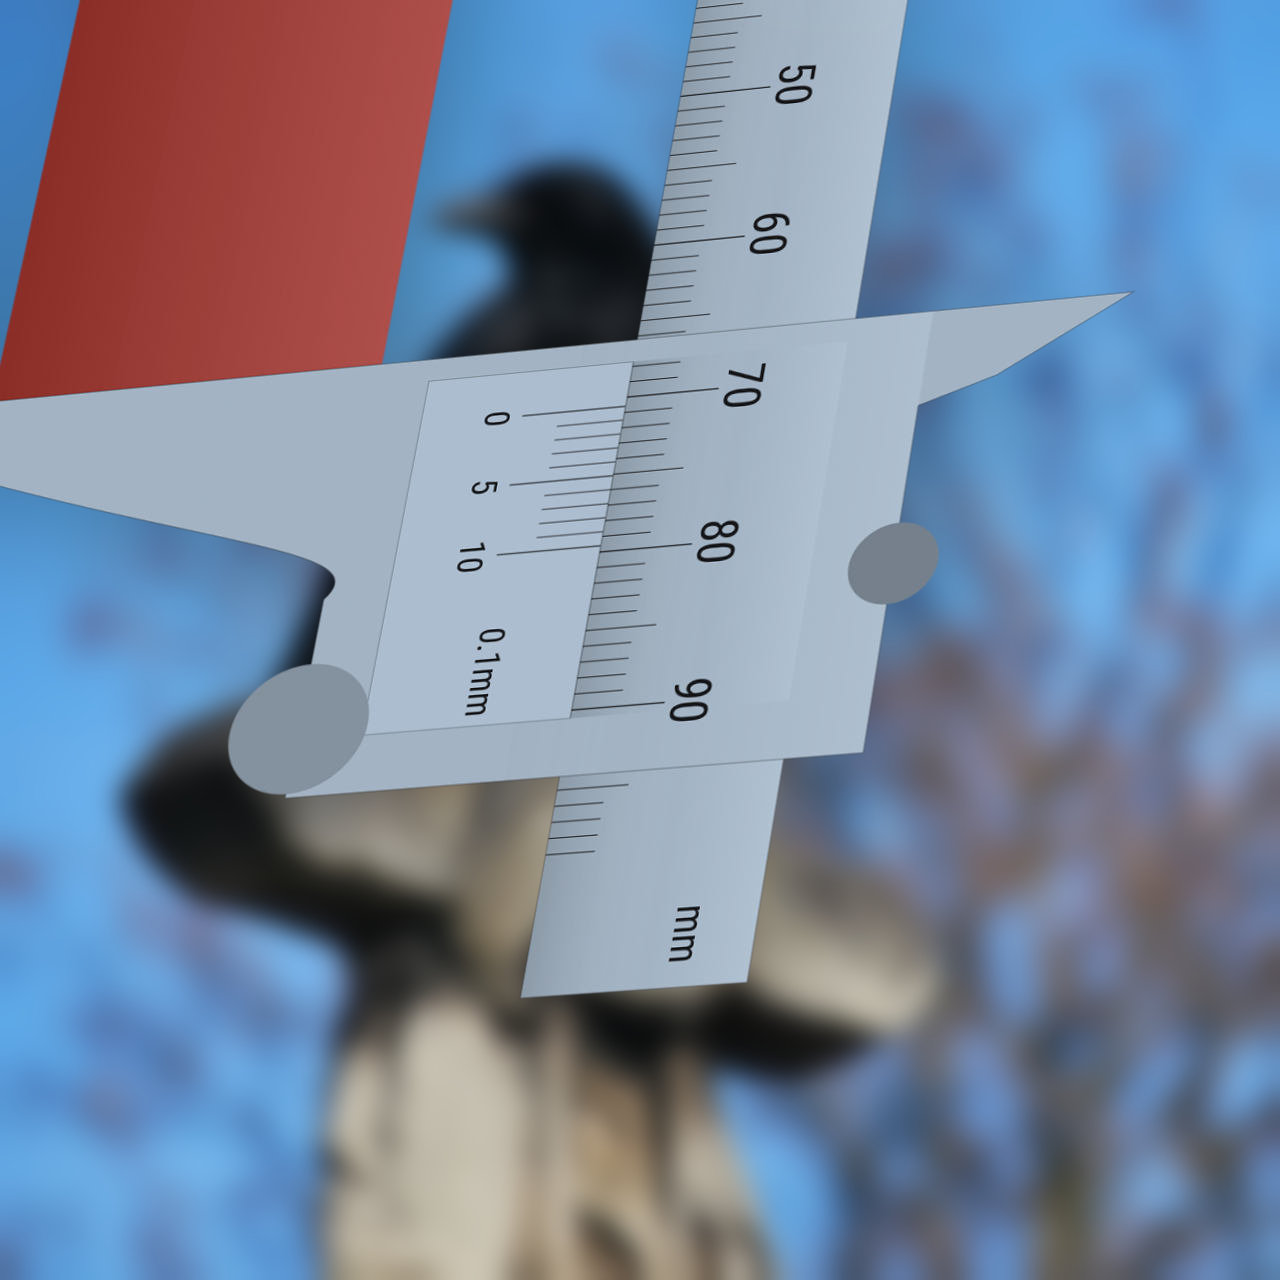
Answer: 70.6 mm
